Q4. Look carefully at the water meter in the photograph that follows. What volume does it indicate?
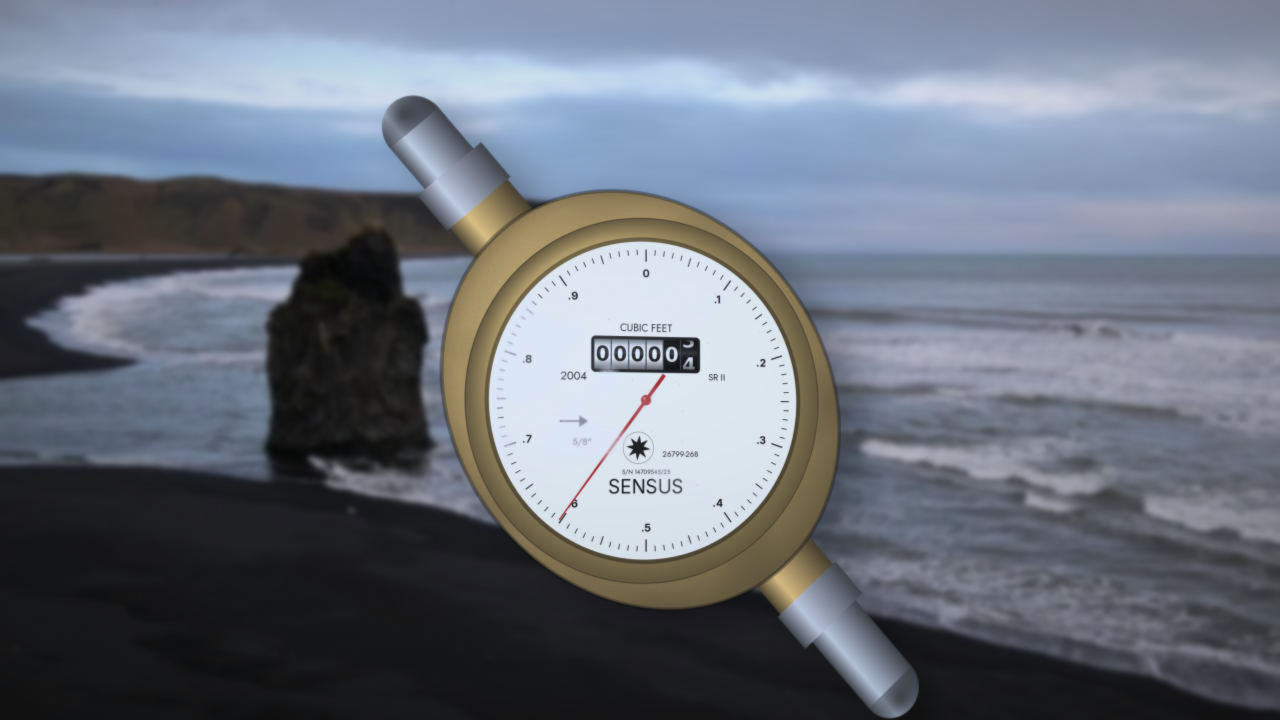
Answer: 3.60 ft³
